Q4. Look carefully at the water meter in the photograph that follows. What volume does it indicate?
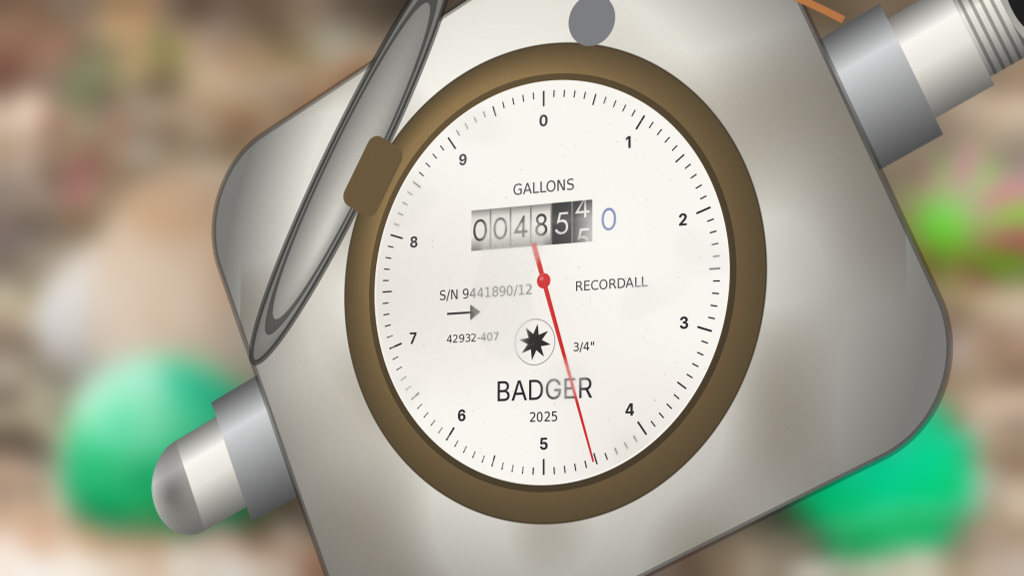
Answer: 48544.5 gal
